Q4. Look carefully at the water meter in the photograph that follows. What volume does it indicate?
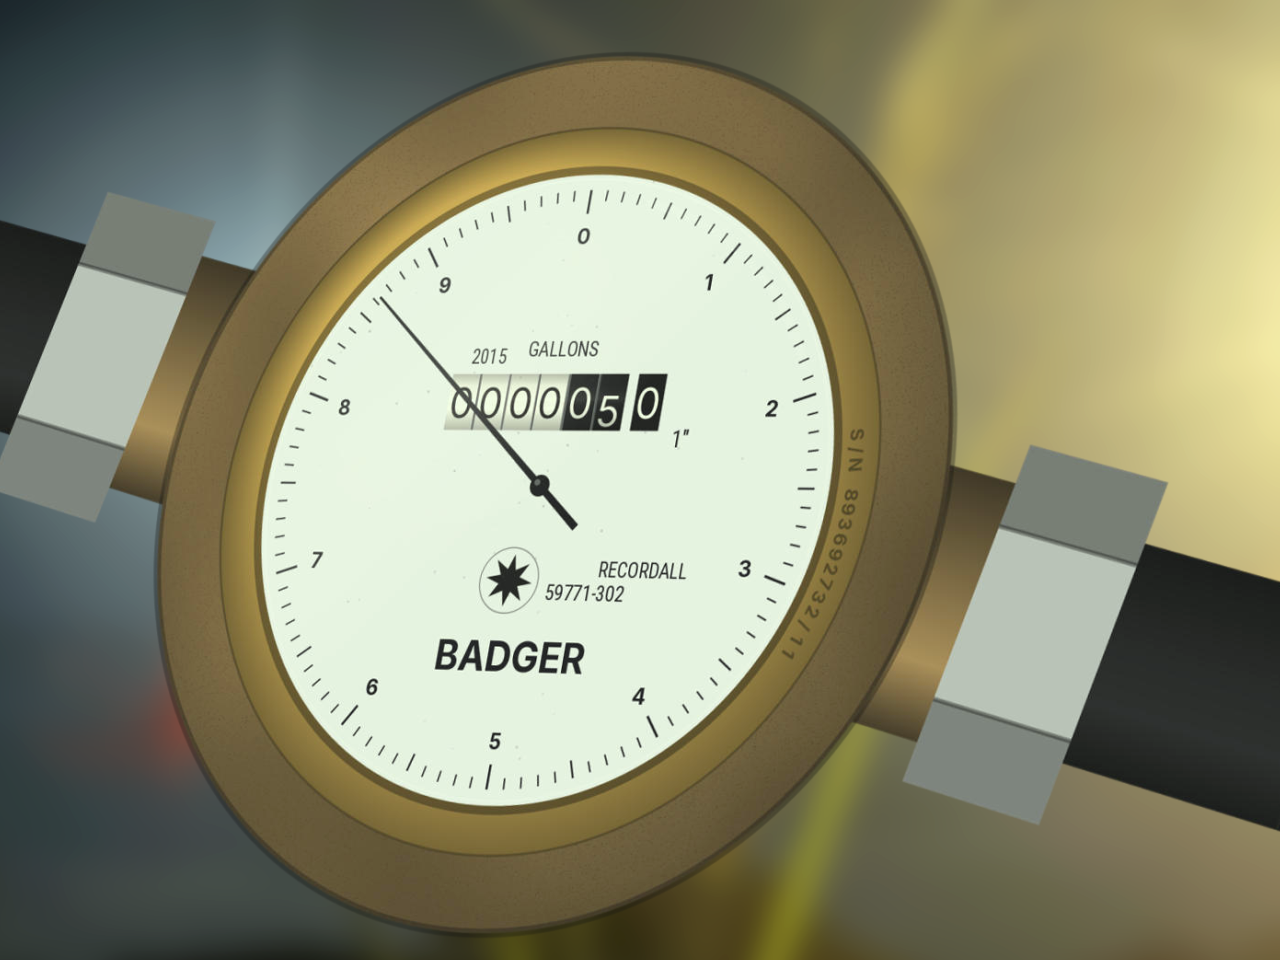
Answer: 48.6 gal
